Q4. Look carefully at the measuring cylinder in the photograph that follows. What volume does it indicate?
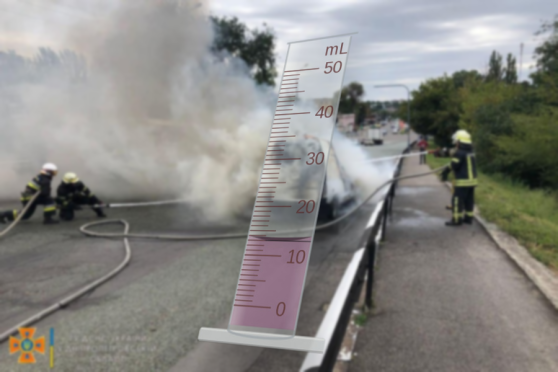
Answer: 13 mL
